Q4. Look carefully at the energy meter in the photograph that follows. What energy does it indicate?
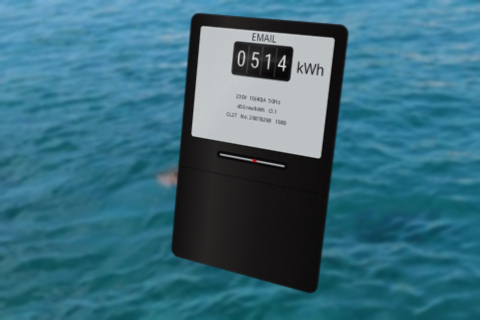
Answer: 514 kWh
